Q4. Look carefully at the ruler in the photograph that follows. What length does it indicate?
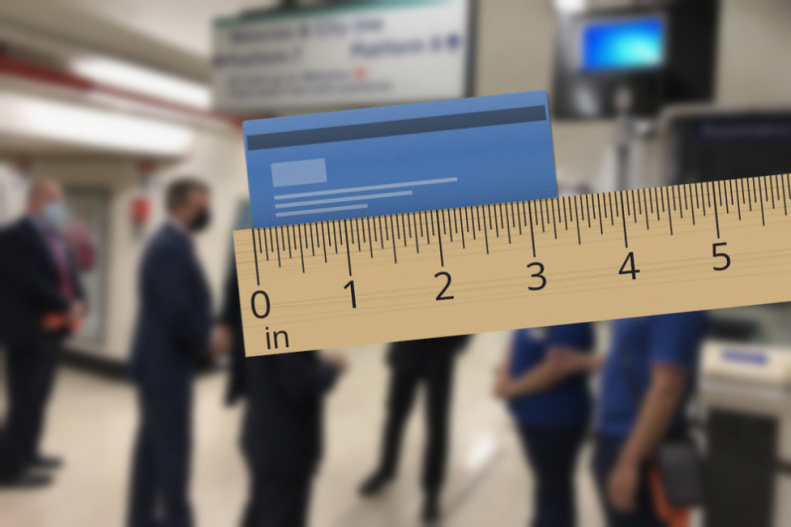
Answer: 3.3125 in
